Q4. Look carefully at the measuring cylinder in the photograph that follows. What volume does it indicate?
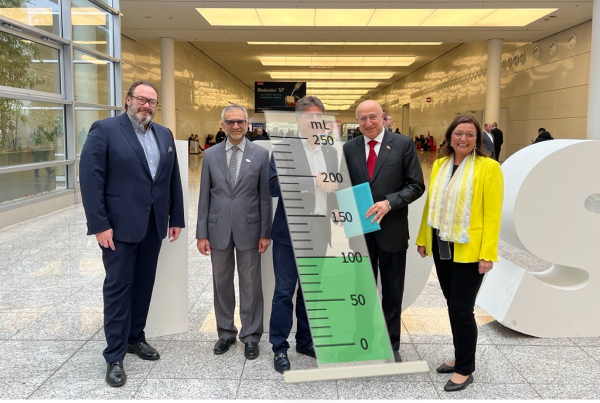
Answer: 100 mL
